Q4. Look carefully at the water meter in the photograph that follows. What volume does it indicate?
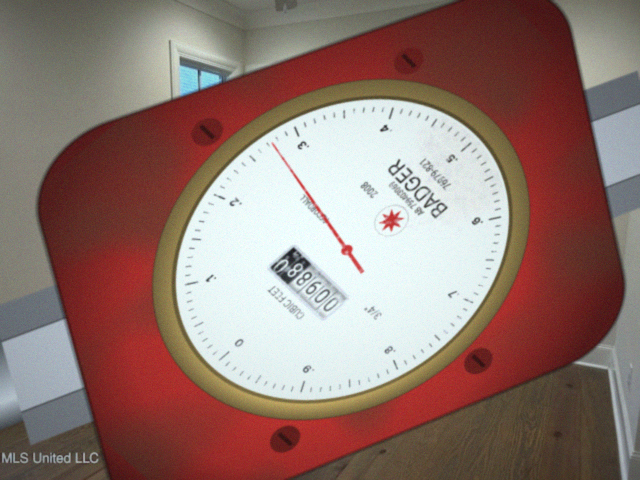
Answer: 9880.27 ft³
